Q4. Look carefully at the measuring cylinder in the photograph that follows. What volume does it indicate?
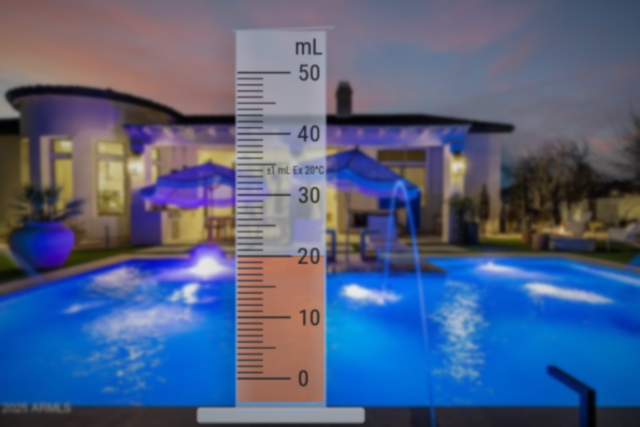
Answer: 20 mL
